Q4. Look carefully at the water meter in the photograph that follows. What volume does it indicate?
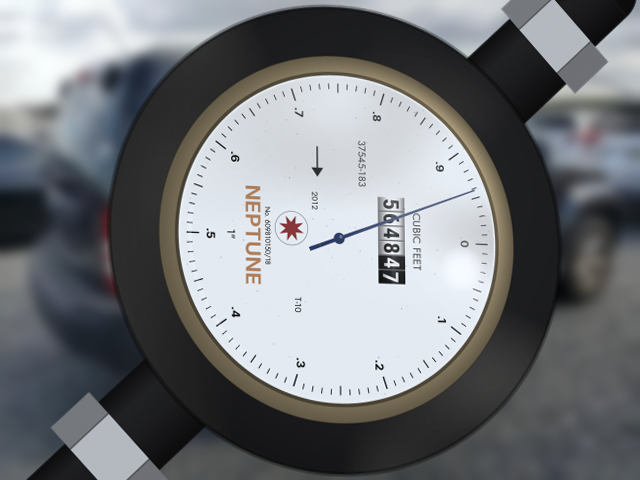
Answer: 564846.94 ft³
